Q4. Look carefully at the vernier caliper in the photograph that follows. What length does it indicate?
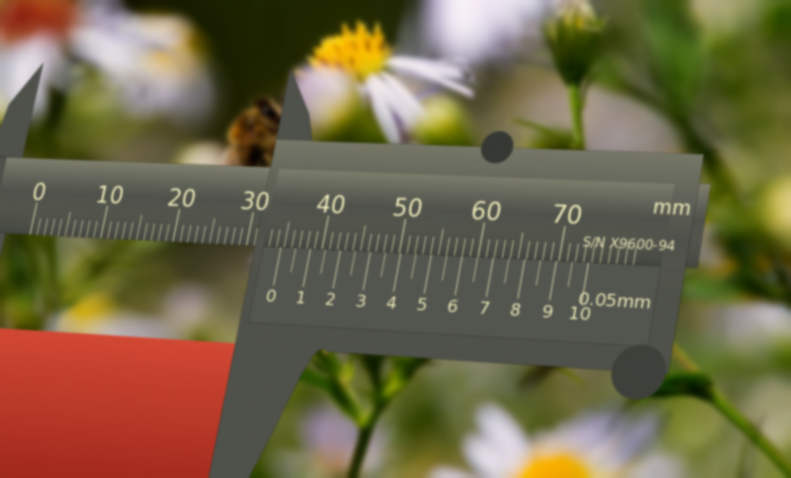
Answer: 34.6 mm
